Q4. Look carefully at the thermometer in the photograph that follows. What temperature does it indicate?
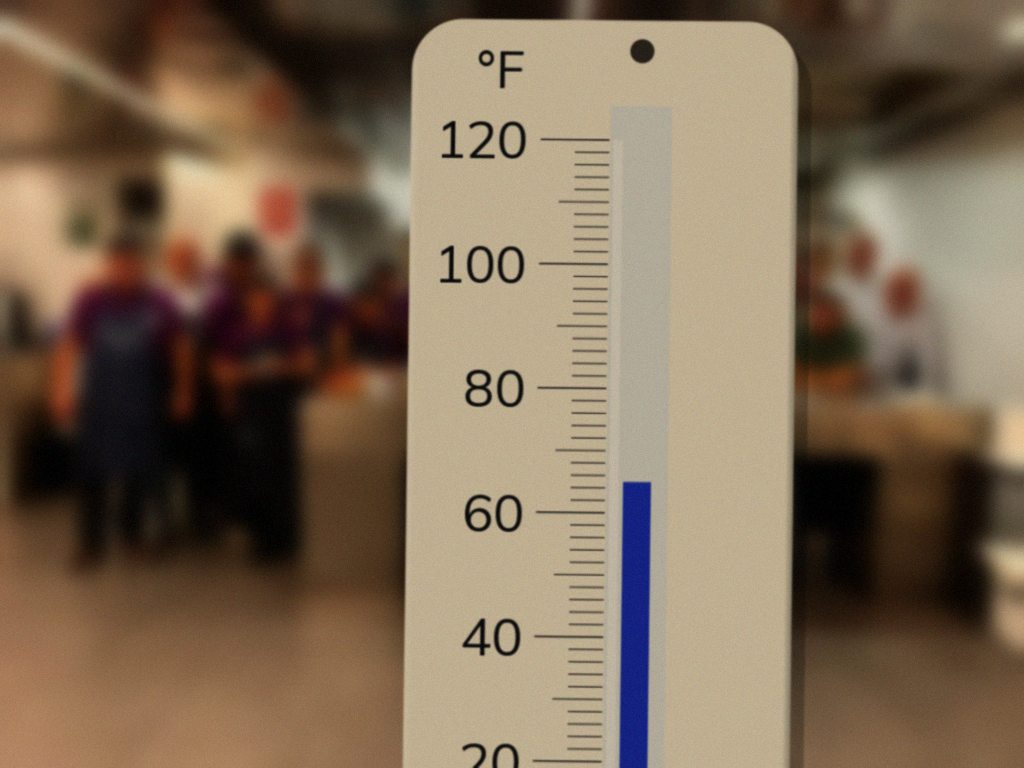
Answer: 65 °F
